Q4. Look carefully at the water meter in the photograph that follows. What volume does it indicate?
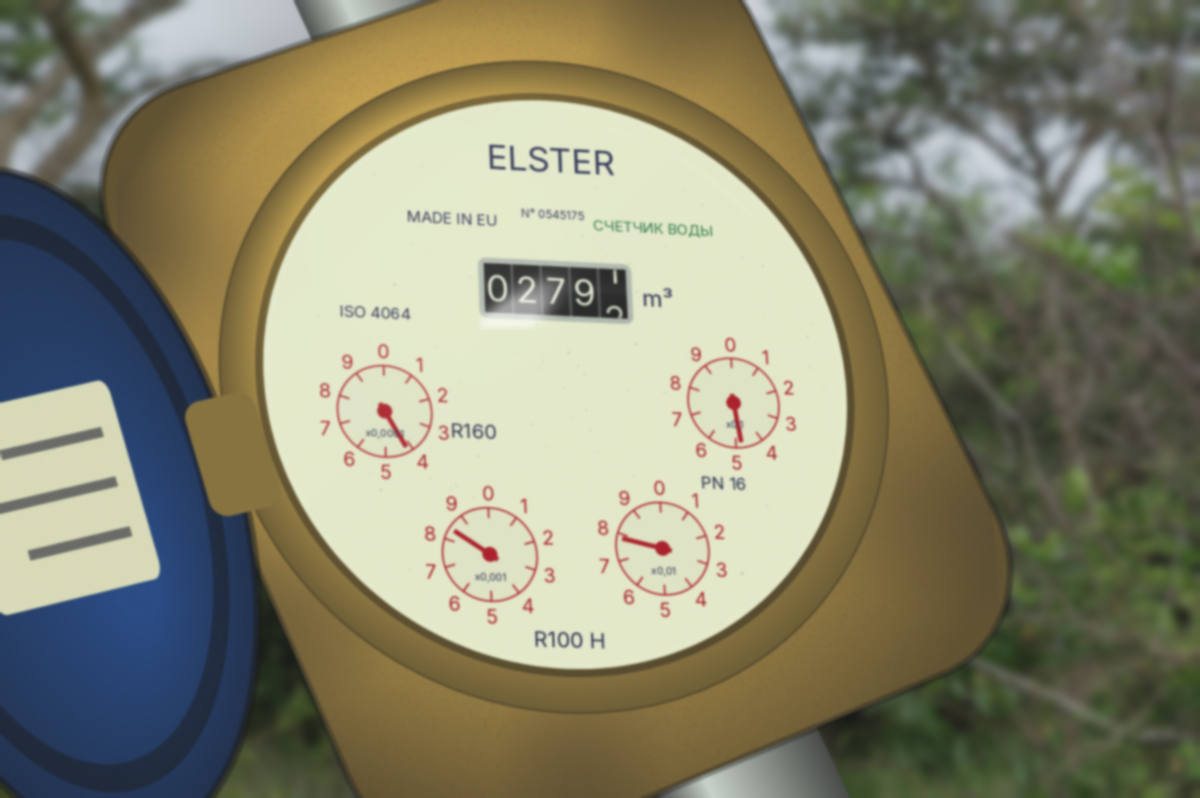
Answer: 2791.4784 m³
